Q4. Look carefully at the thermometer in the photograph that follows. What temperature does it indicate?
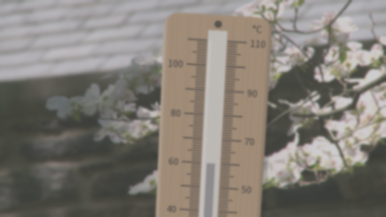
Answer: 60 °C
